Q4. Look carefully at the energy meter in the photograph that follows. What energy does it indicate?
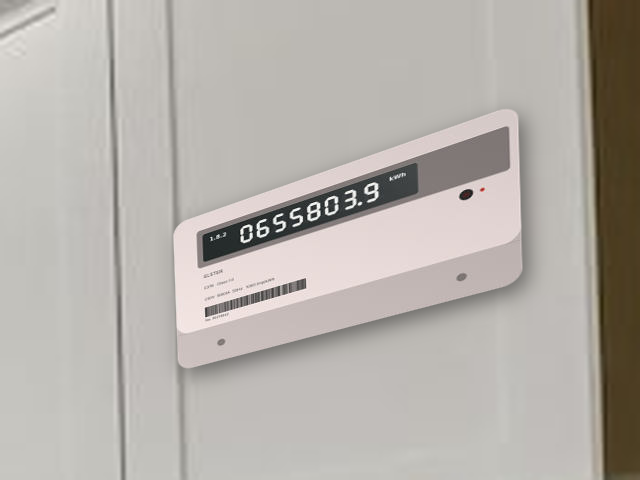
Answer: 655803.9 kWh
